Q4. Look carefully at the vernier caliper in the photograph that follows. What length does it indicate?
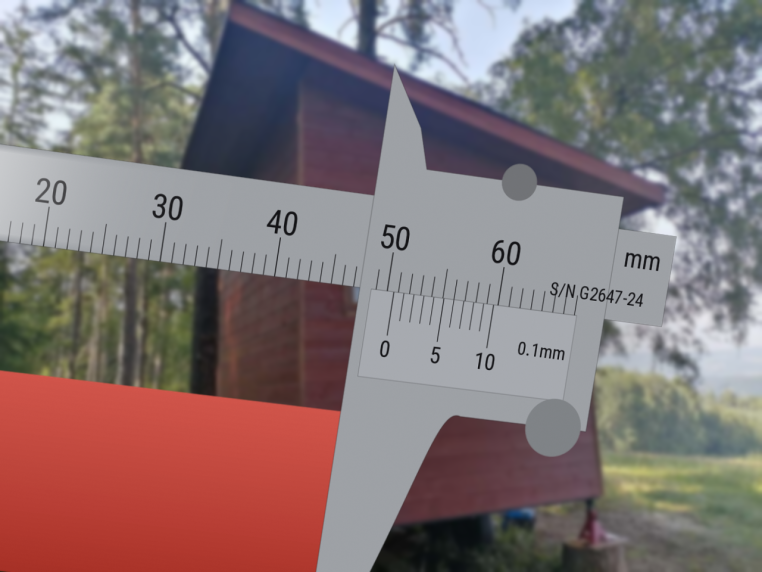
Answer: 50.6 mm
